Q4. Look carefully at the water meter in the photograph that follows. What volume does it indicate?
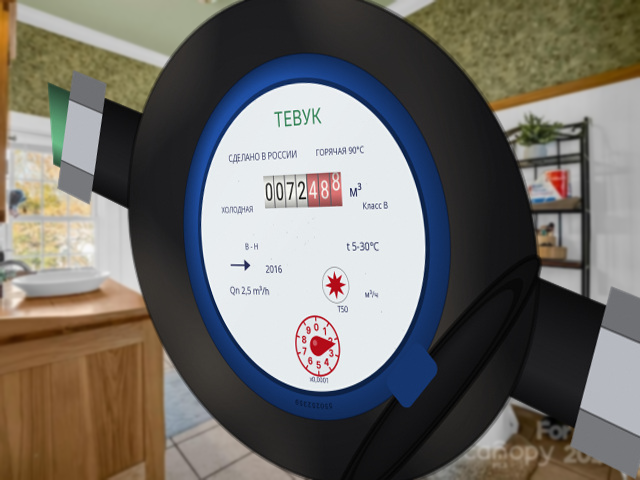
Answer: 72.4882 m³
